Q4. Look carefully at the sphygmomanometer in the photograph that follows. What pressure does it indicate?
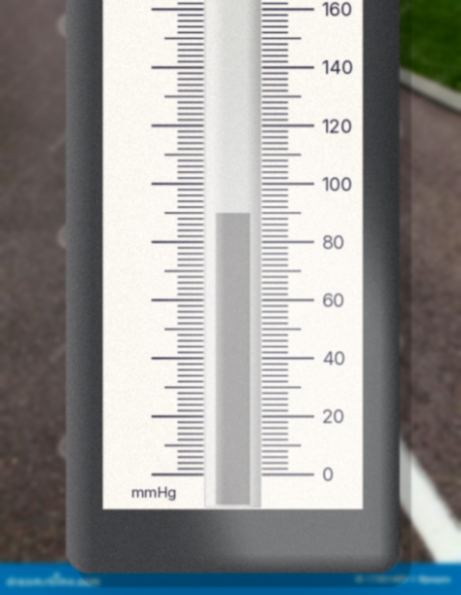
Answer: 90 mmHg
